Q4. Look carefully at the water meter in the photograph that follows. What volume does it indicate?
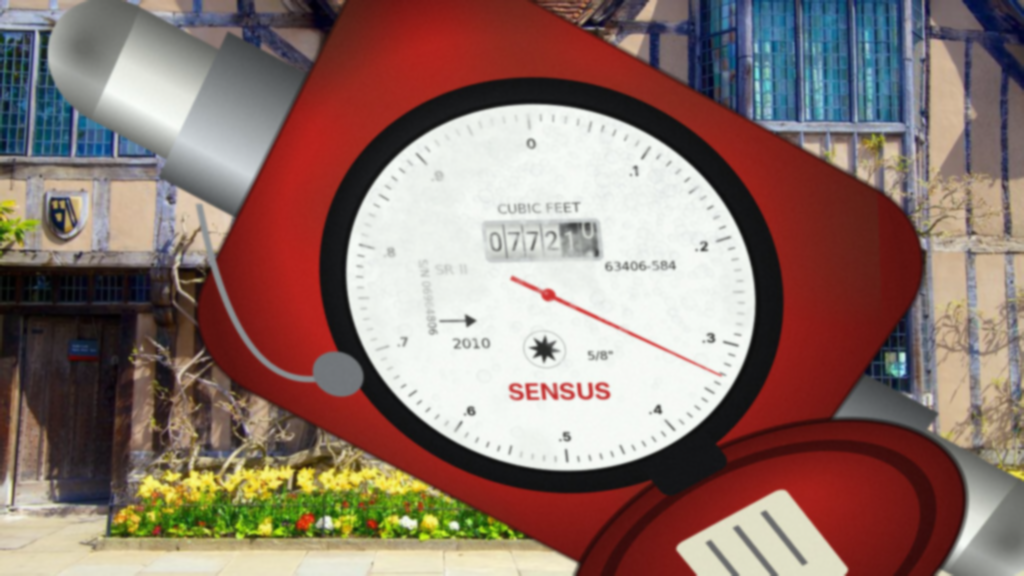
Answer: 77210.33 ft³
